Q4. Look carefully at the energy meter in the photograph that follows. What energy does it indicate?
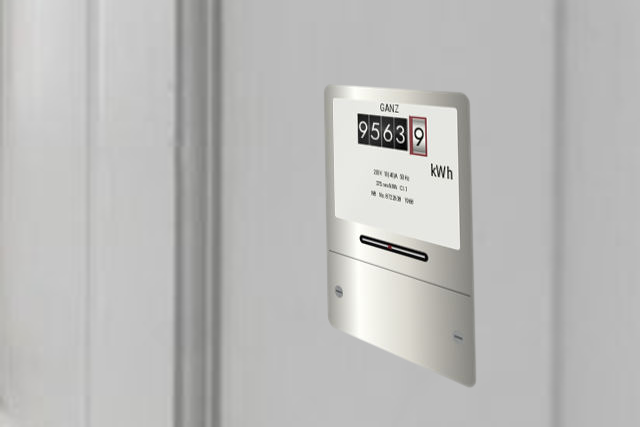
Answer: 9563.9 kWh
